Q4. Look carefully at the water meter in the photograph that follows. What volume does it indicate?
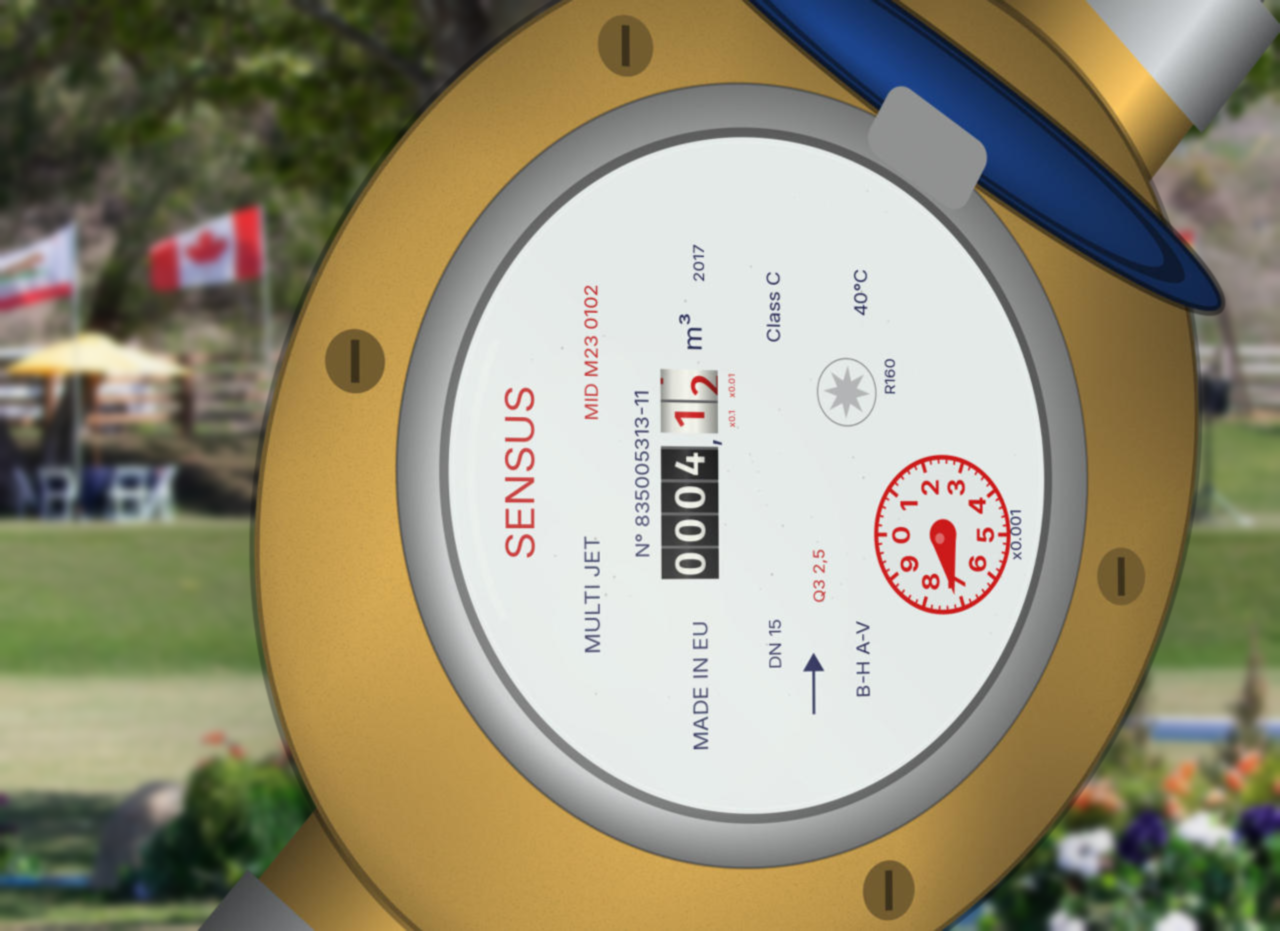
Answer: 4.117 m³
